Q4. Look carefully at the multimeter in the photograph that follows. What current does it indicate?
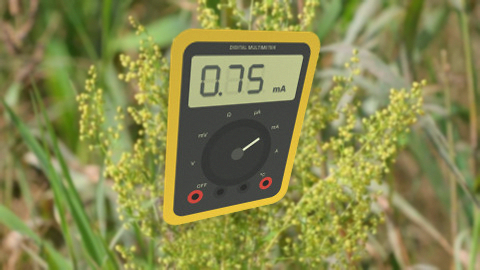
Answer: 0.75 mA
